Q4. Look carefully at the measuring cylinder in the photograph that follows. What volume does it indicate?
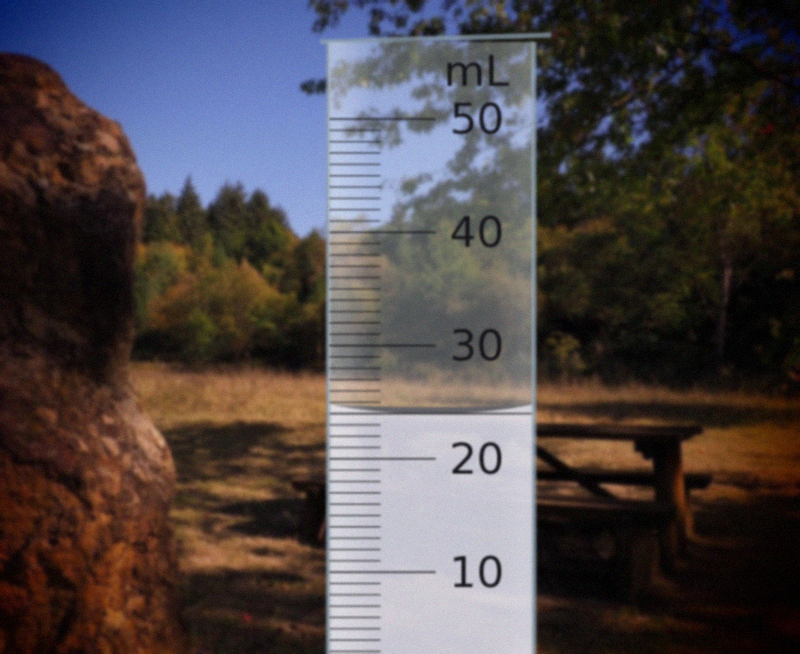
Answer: 24 mL
